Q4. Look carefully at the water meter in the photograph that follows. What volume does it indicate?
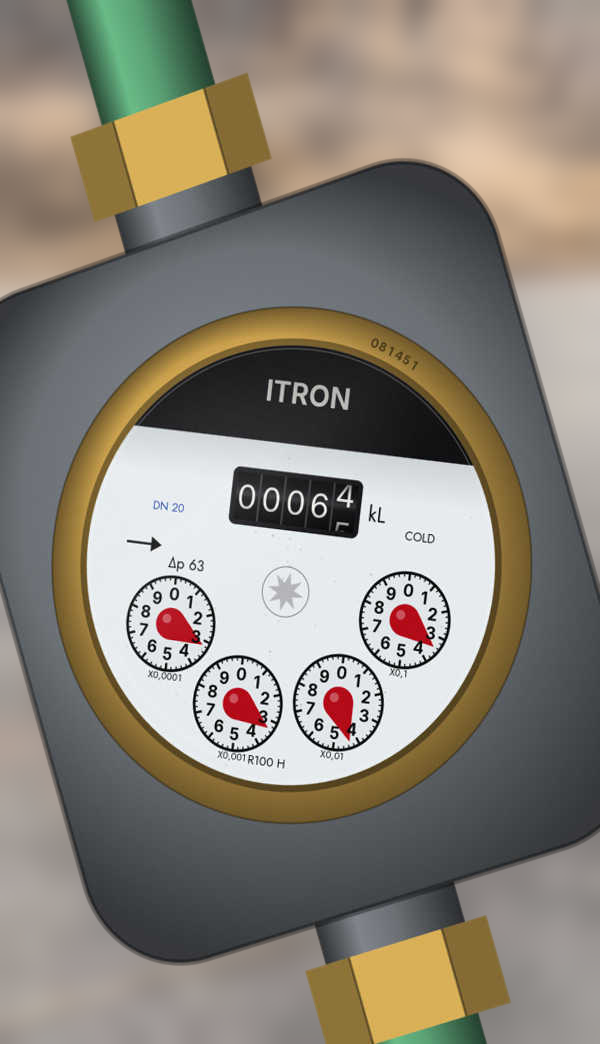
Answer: 64.3433 kL
